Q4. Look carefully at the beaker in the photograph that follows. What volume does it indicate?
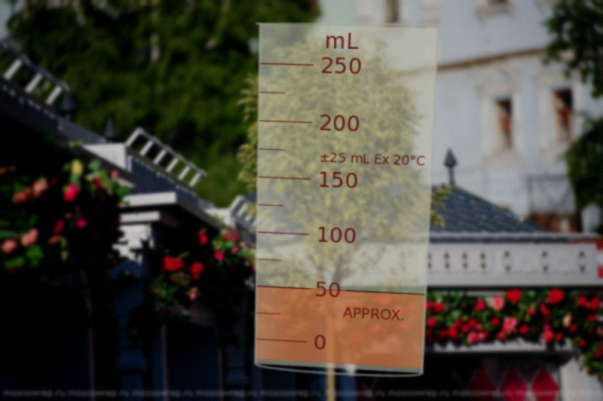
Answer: 50 mL
